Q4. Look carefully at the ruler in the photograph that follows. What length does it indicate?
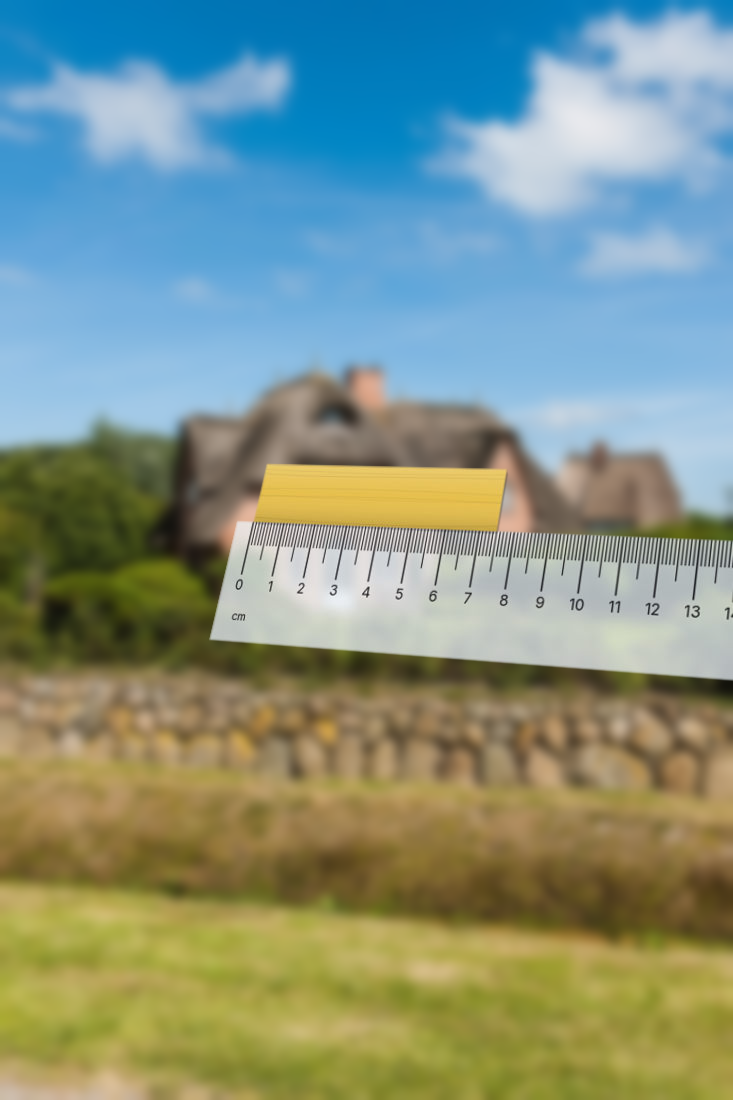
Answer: 7.5 cm
